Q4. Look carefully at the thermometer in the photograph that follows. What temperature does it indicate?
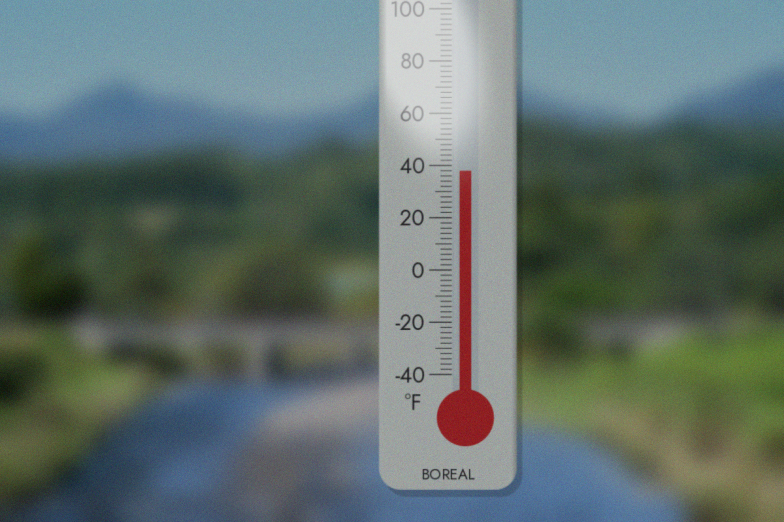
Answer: 38 °F
